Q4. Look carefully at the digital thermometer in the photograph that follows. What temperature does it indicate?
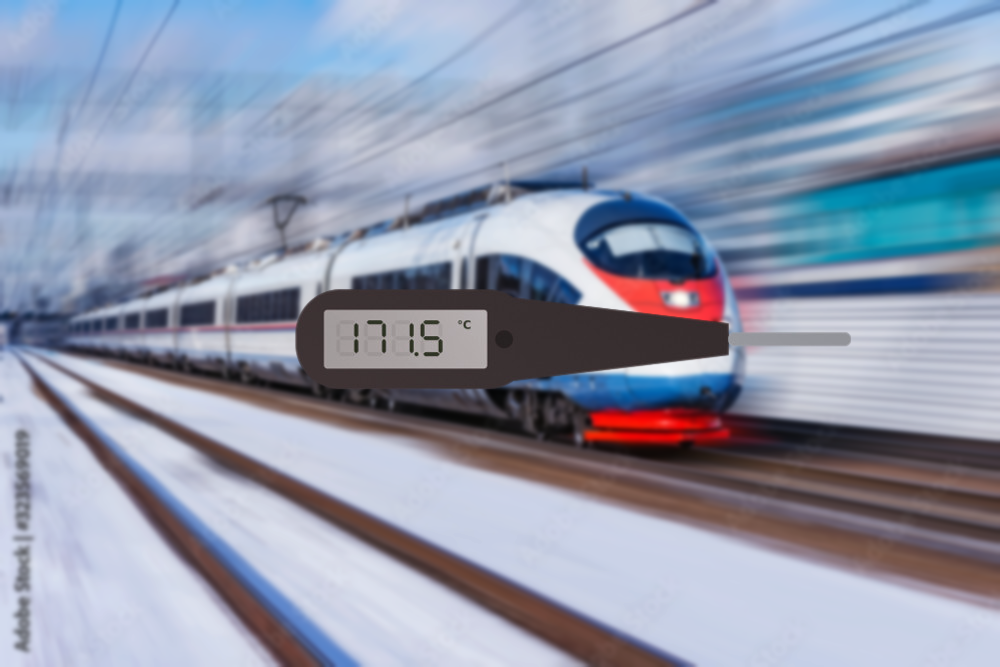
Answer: 171.5 °C
